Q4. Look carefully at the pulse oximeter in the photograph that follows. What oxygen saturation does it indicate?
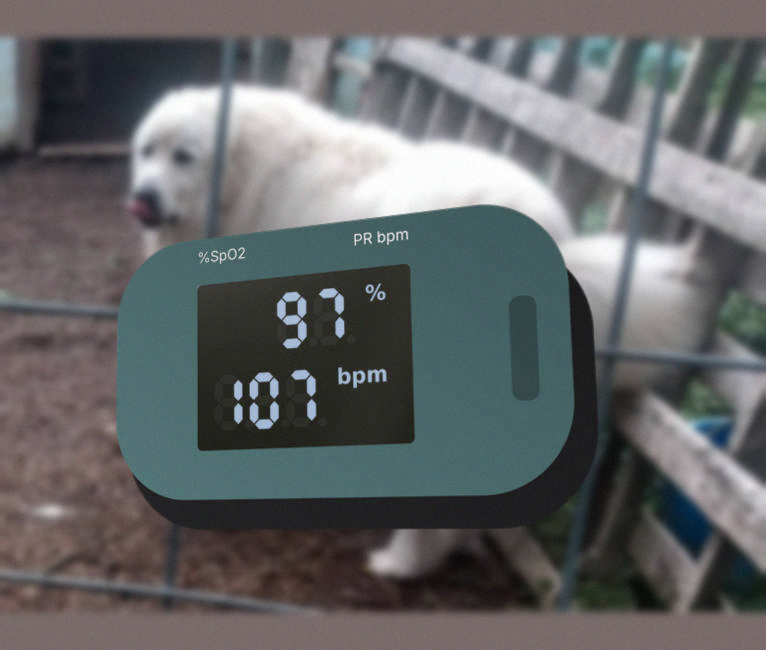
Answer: 97 %
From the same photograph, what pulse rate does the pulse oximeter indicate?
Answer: 107 bpm
